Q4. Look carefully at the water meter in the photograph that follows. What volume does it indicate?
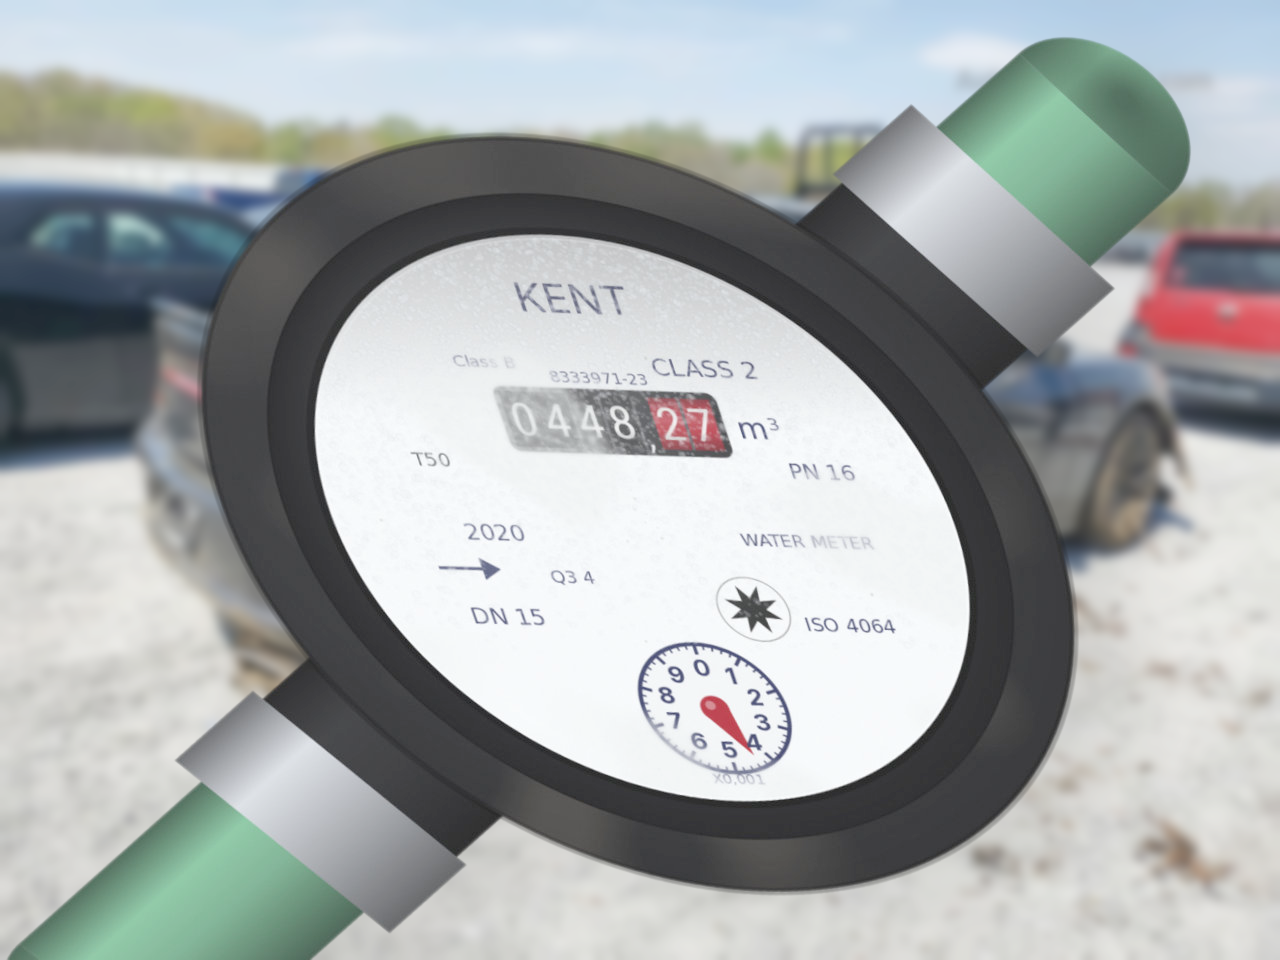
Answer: 448.274 m³
